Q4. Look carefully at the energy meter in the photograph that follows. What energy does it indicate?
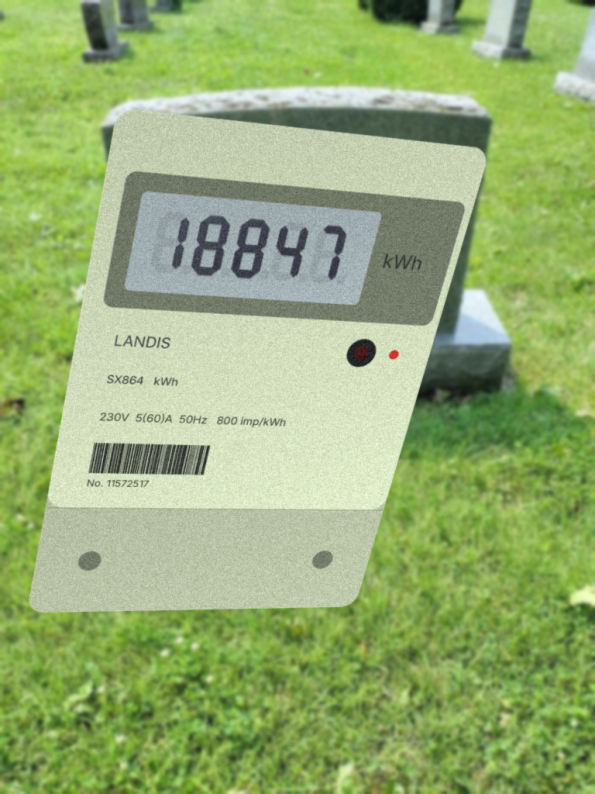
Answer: 18847 kWh
